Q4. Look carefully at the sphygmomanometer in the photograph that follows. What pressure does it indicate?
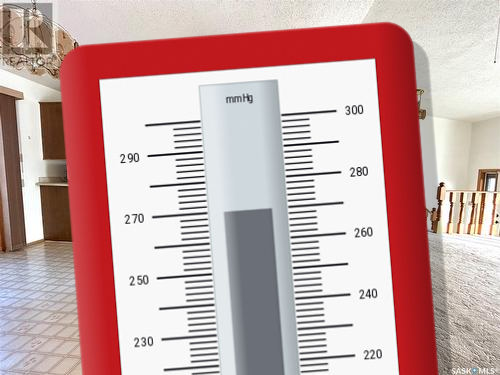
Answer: 270 mmHg
